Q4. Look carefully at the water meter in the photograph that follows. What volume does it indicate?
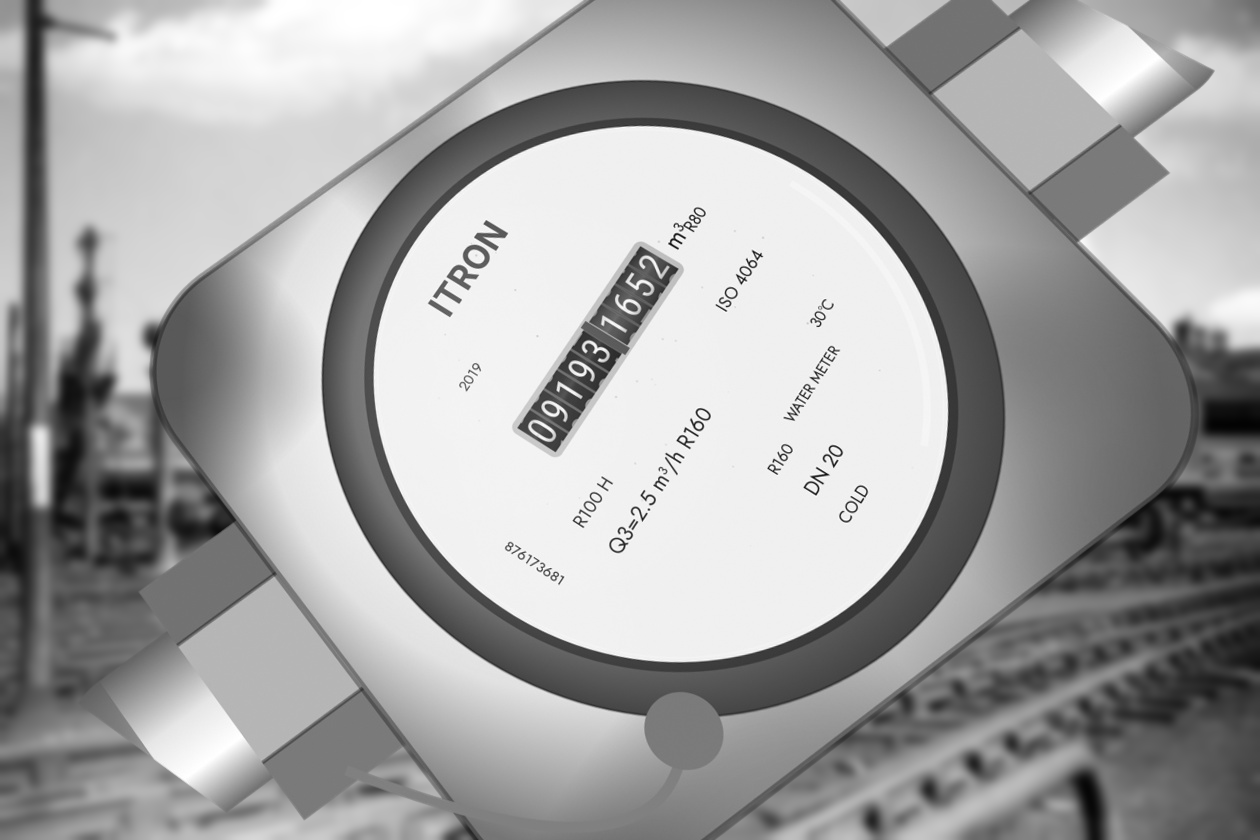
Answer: 9193.1652 m³
